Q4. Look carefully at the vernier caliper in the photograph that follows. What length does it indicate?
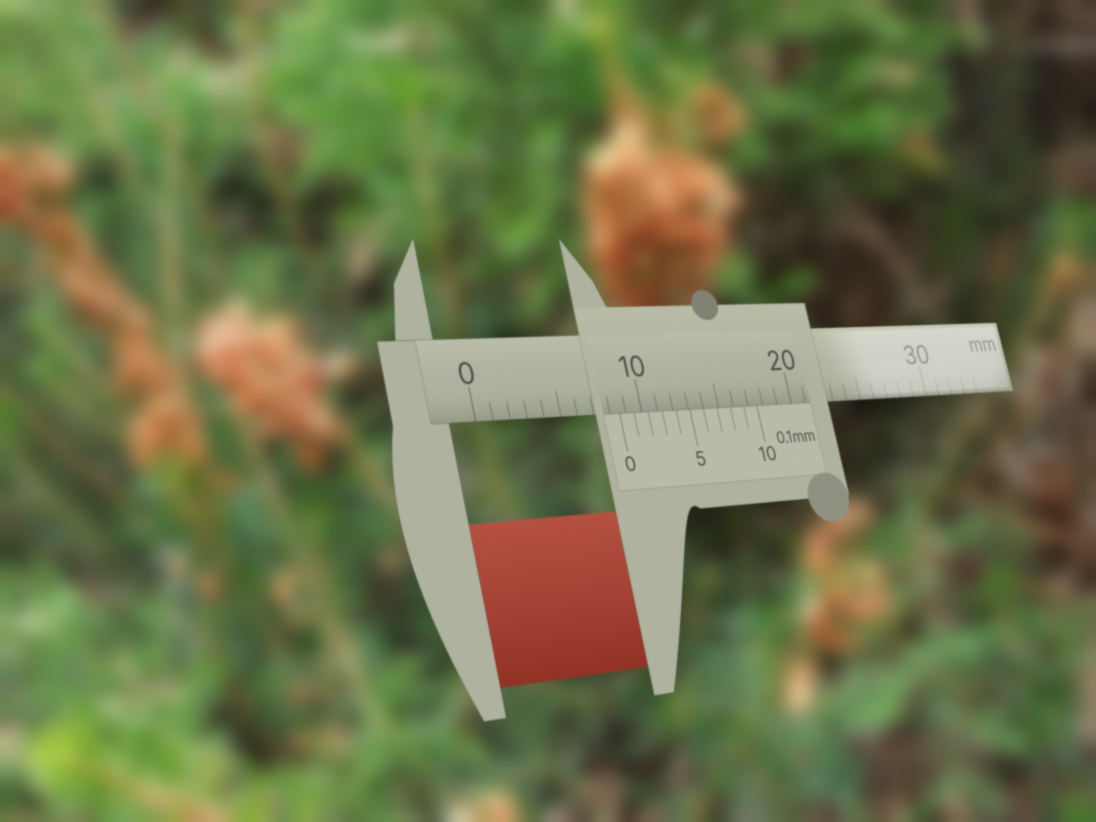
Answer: 8.6 mm
